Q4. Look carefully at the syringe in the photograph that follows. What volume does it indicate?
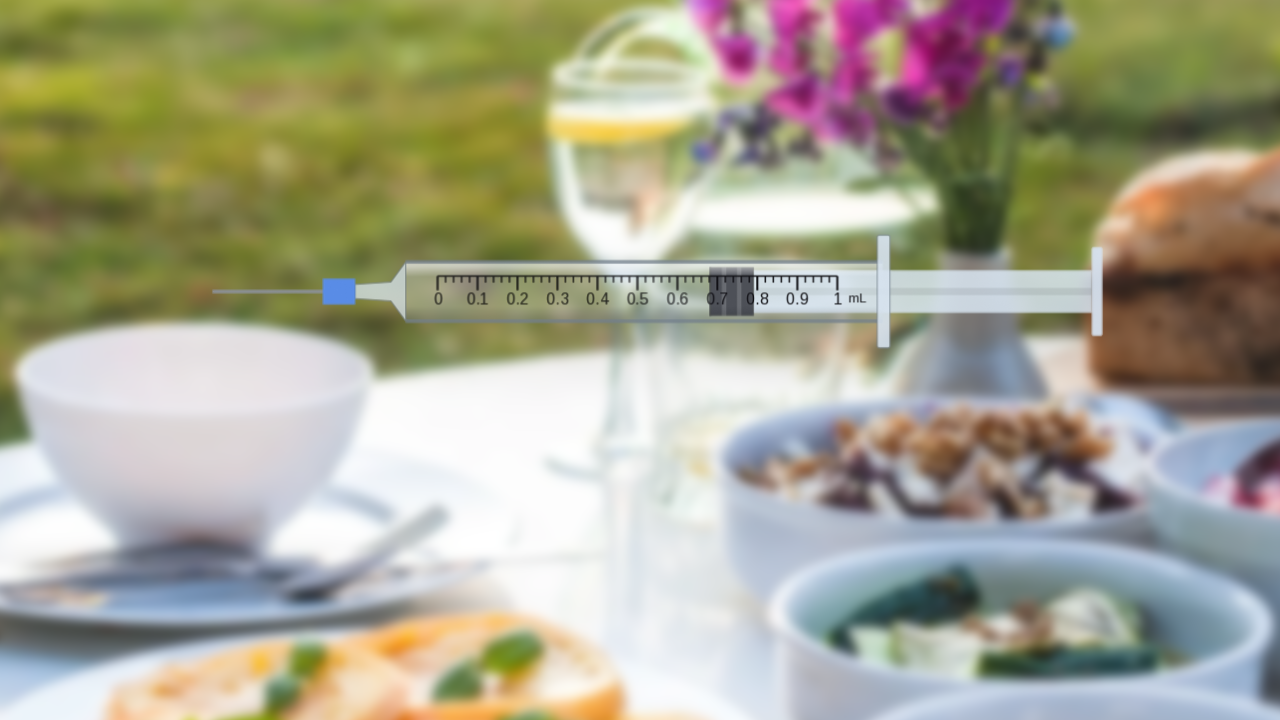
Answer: 0.68 mL
